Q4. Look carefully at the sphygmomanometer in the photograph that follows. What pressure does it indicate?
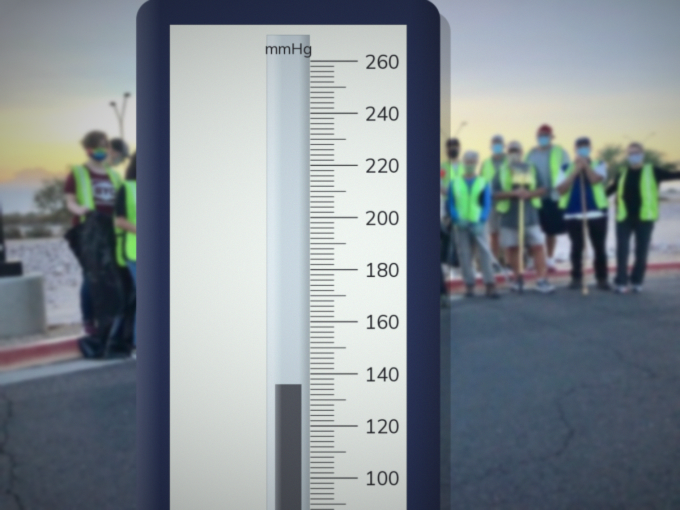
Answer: 136 mmHg
